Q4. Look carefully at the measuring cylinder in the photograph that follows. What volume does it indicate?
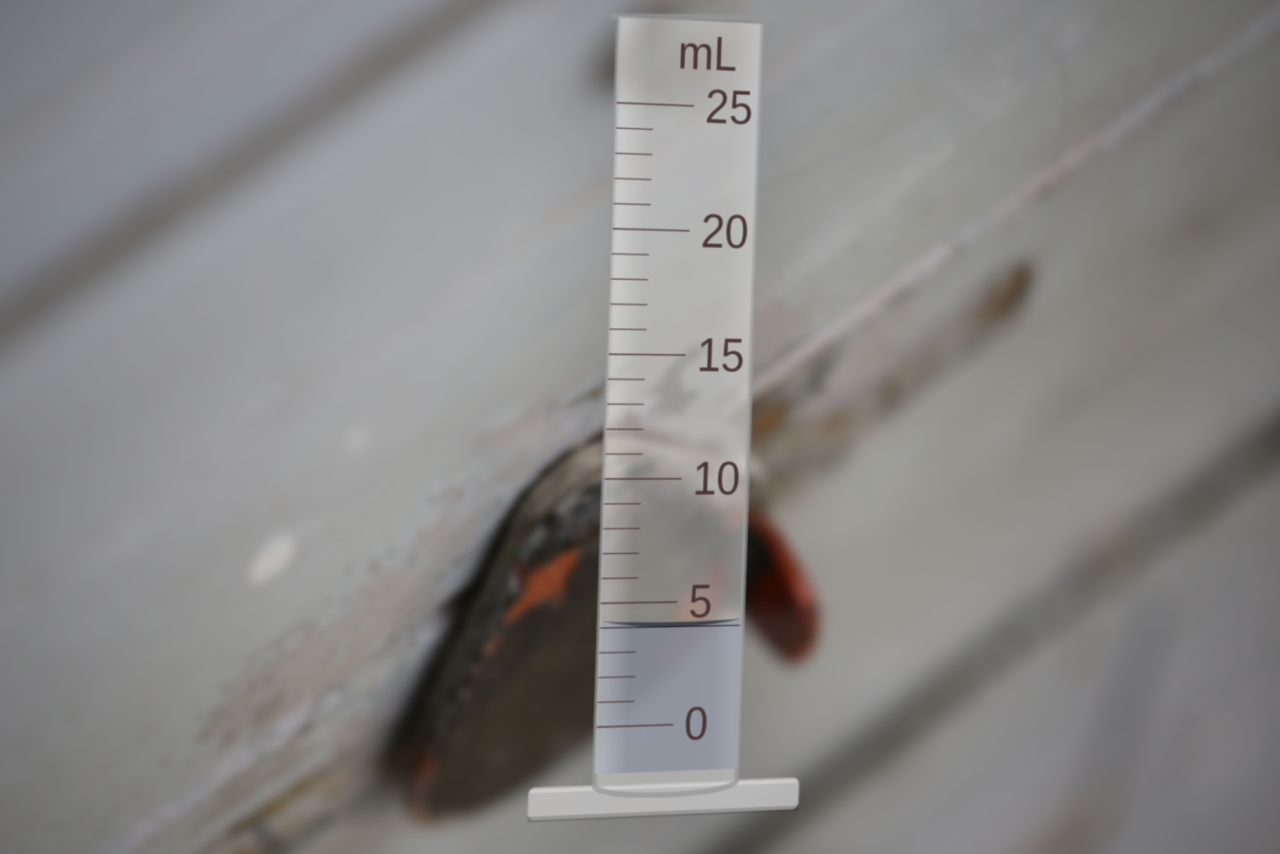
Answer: 4 mL
